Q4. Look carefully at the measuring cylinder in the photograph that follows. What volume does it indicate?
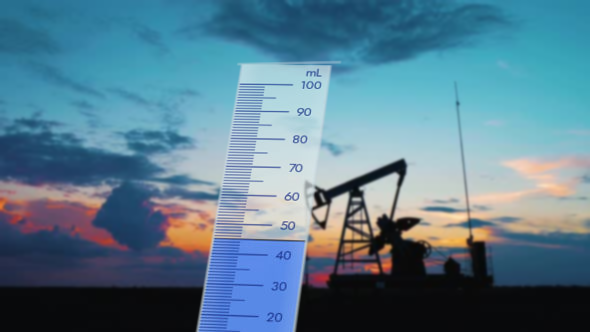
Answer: 45 mL
